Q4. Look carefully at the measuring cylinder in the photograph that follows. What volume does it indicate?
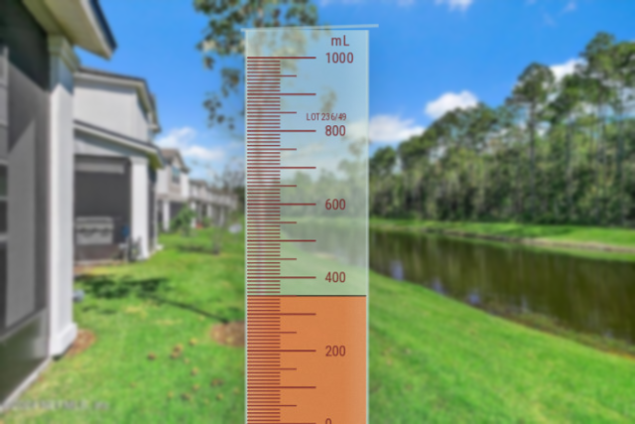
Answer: 350 mL
